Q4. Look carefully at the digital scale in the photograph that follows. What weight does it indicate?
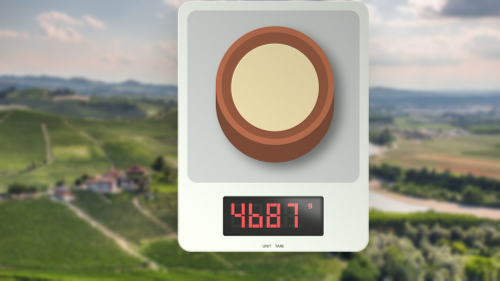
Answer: 4687 g
